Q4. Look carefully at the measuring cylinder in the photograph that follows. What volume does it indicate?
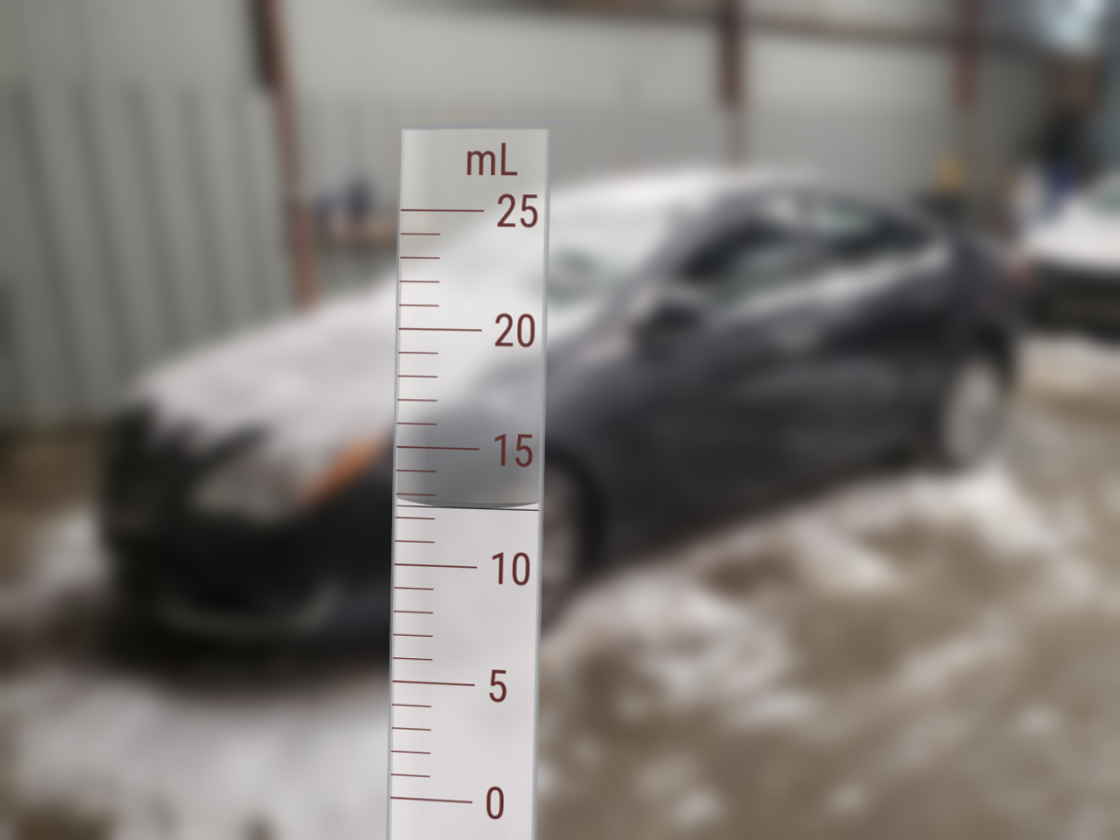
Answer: 12.5 mL
